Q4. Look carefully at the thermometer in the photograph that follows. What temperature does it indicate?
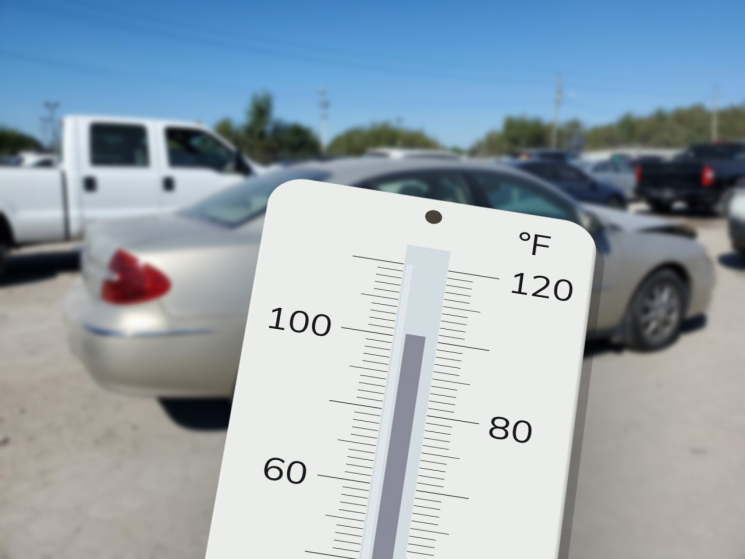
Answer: 101 °F
